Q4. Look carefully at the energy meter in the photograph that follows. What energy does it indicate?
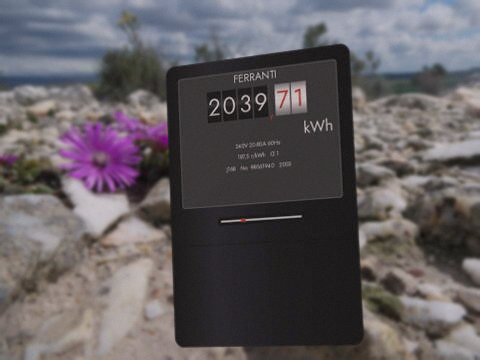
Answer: 2039.71 kWh
